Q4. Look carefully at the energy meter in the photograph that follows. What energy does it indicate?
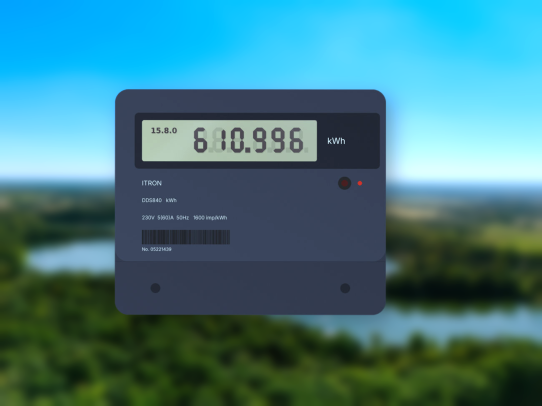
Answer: 610.996 kWh
